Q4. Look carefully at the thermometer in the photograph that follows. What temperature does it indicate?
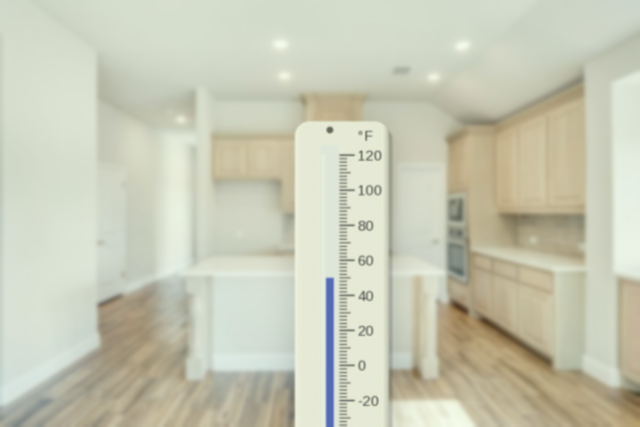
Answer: 50 °F
